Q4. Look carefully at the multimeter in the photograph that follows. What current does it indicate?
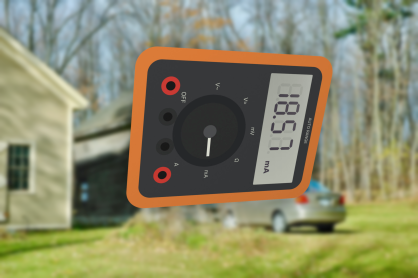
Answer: 18.57 mA
